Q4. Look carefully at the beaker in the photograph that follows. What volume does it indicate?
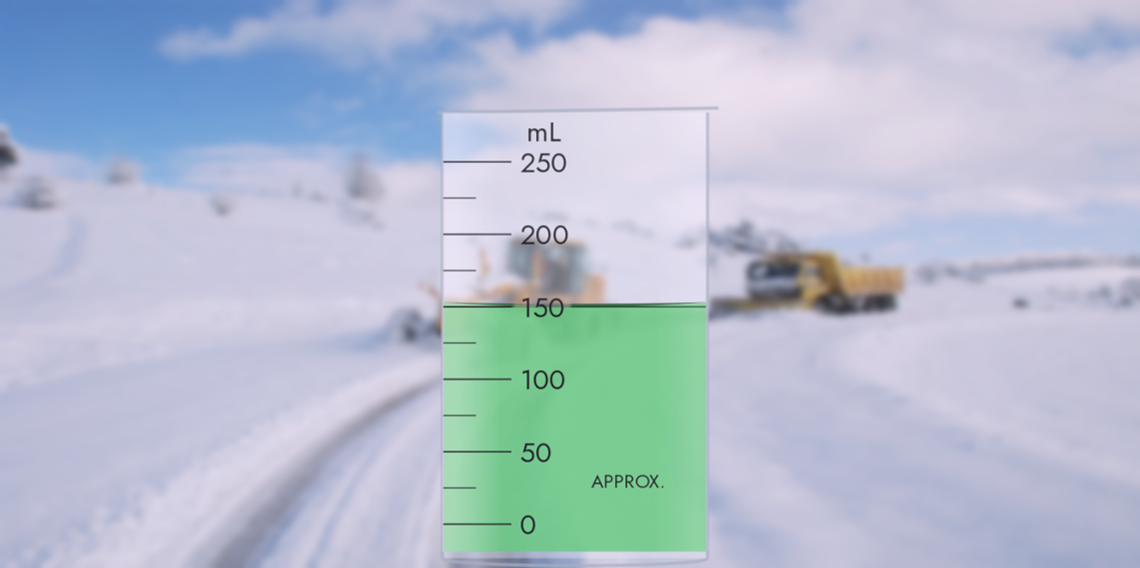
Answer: 150 mL
